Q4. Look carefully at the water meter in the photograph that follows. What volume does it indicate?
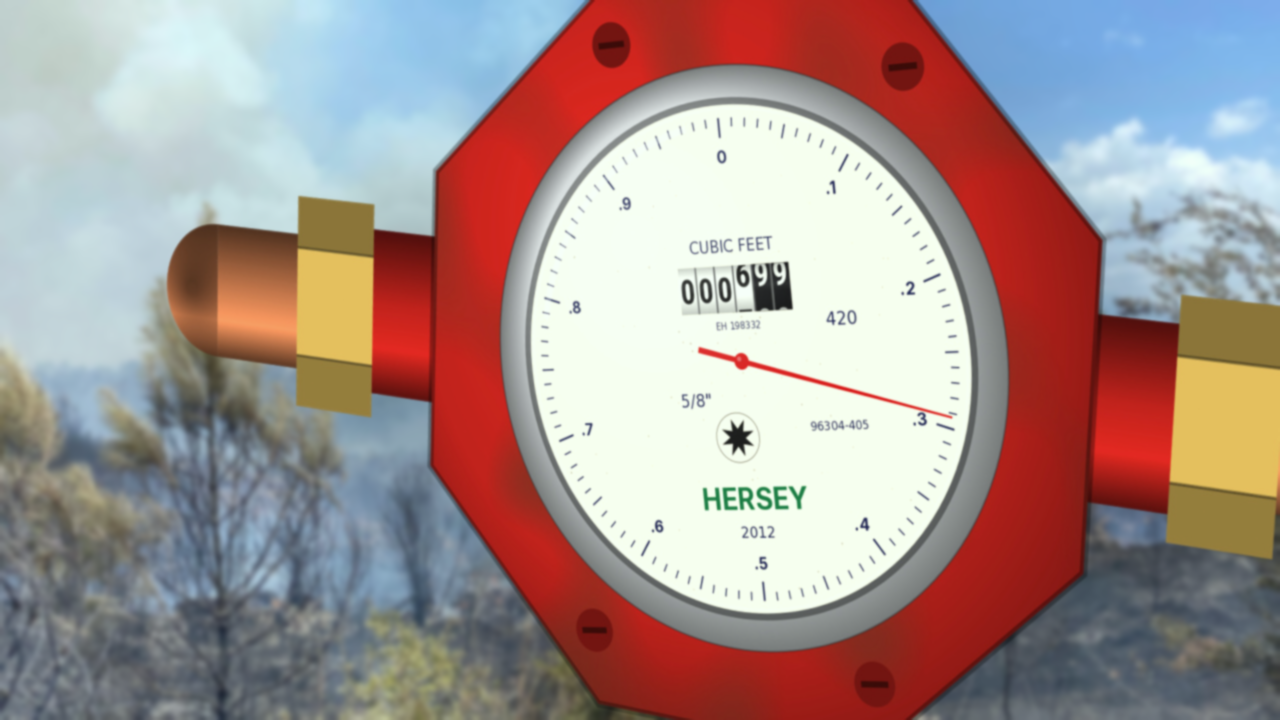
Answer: 699.29 ft³
